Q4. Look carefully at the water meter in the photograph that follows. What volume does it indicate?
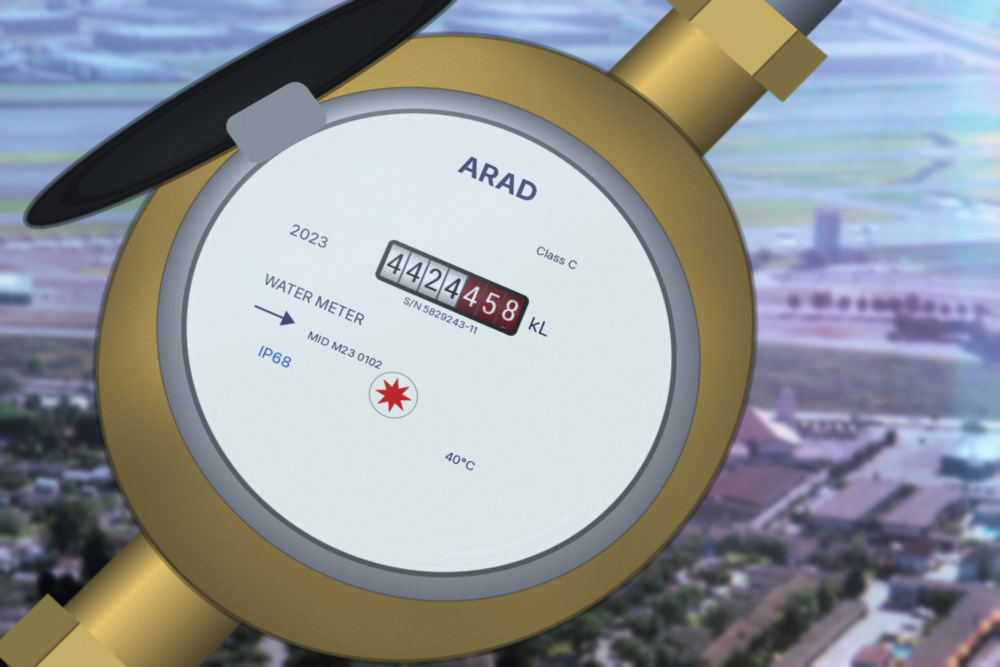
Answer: 4424.458 kL
